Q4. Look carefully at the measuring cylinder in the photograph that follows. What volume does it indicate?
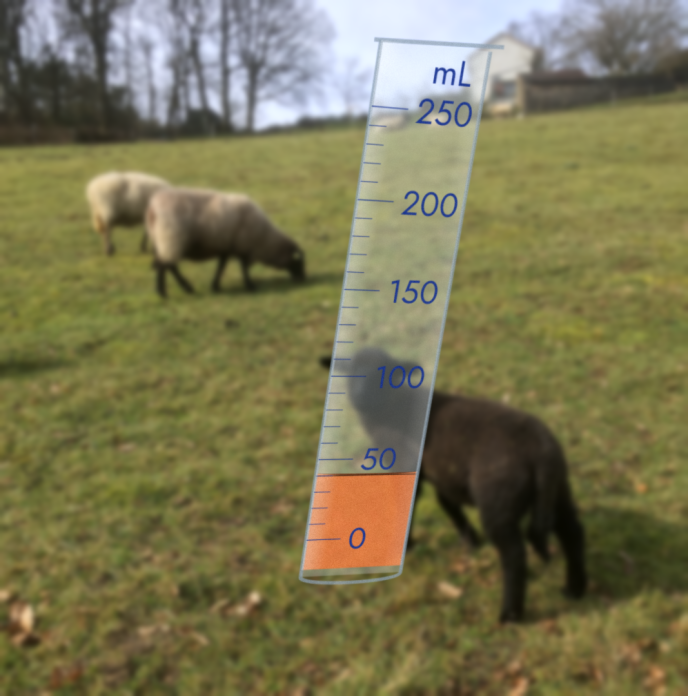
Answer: 40 mL
